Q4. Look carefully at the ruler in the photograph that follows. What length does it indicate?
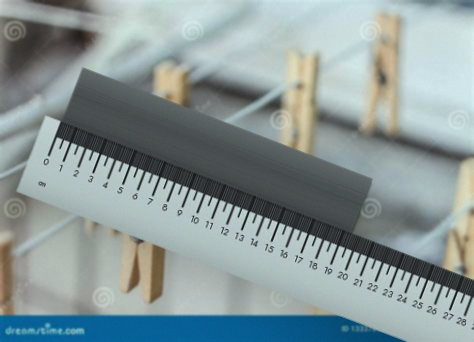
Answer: 19.5 cm
